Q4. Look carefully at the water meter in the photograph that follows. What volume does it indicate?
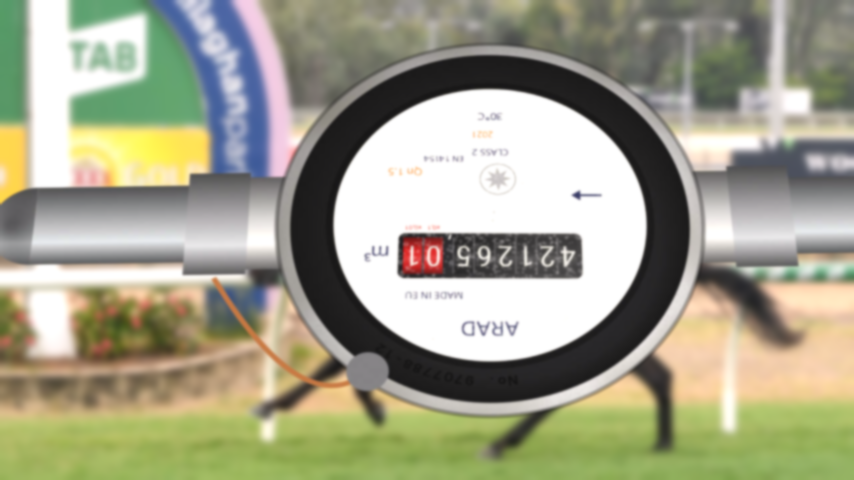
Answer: 421265.01 m³
